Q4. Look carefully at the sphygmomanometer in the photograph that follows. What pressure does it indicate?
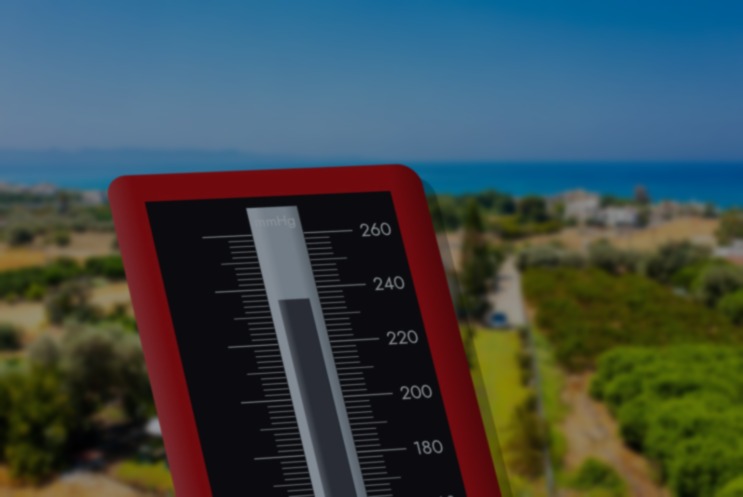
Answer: 236 mmHg
